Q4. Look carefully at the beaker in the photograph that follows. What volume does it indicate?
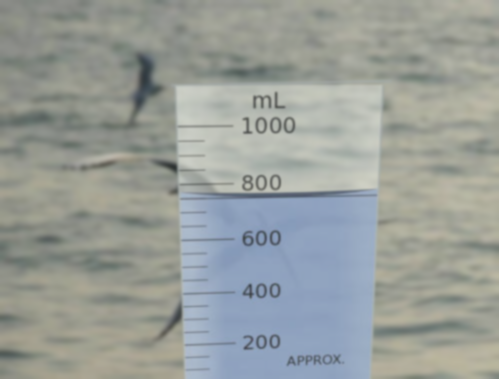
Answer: 750 mL
